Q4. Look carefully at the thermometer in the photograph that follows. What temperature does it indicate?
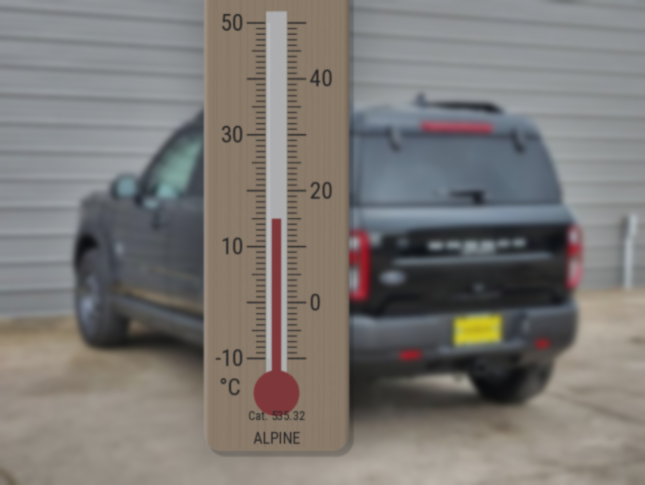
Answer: 15 °C
